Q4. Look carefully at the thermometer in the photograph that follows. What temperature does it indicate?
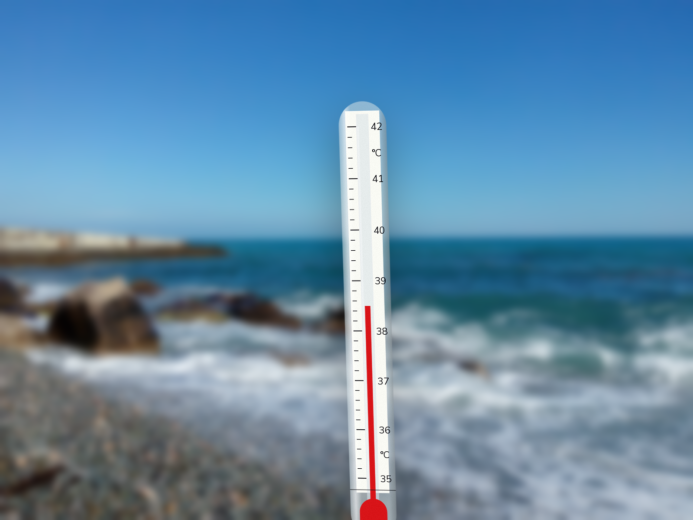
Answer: 38.5 °C
